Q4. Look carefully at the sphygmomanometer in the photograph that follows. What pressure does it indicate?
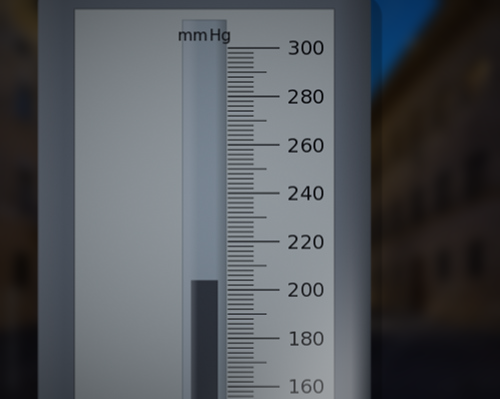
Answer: 204 mmHg
